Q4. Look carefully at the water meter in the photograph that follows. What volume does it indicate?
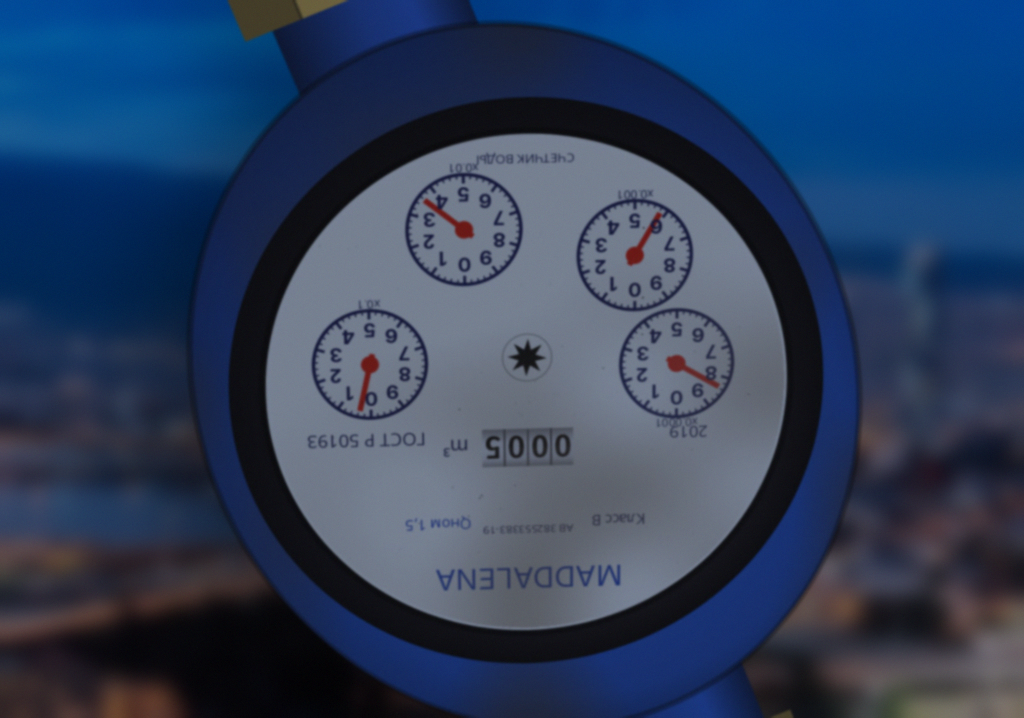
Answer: 5.0358 m³
